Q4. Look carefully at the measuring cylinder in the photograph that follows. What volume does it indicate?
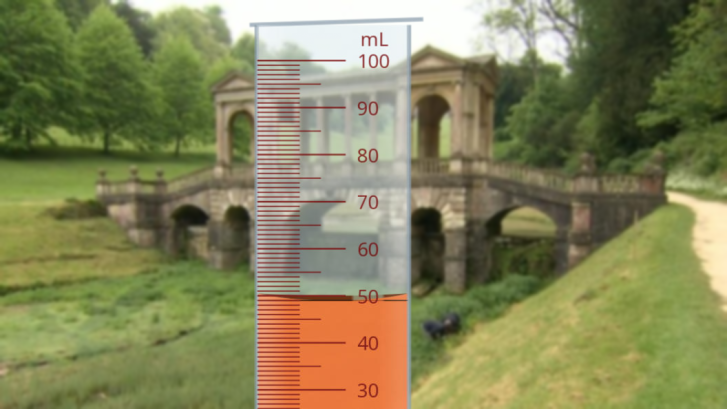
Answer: 49 mL
